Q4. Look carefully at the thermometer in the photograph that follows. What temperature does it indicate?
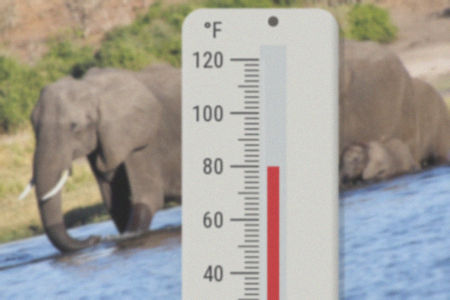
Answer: 80 °F
